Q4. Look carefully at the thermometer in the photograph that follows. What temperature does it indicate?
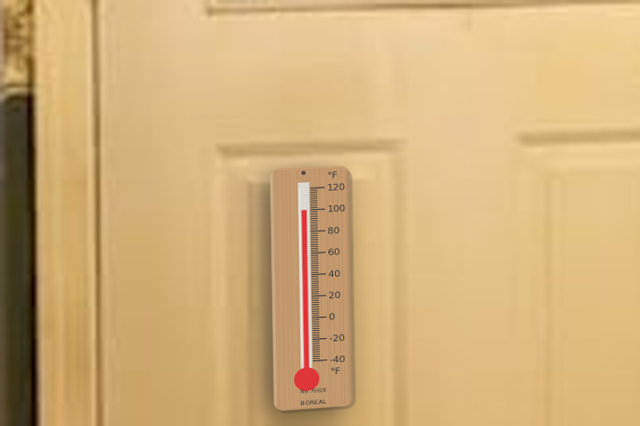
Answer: 100 °F
